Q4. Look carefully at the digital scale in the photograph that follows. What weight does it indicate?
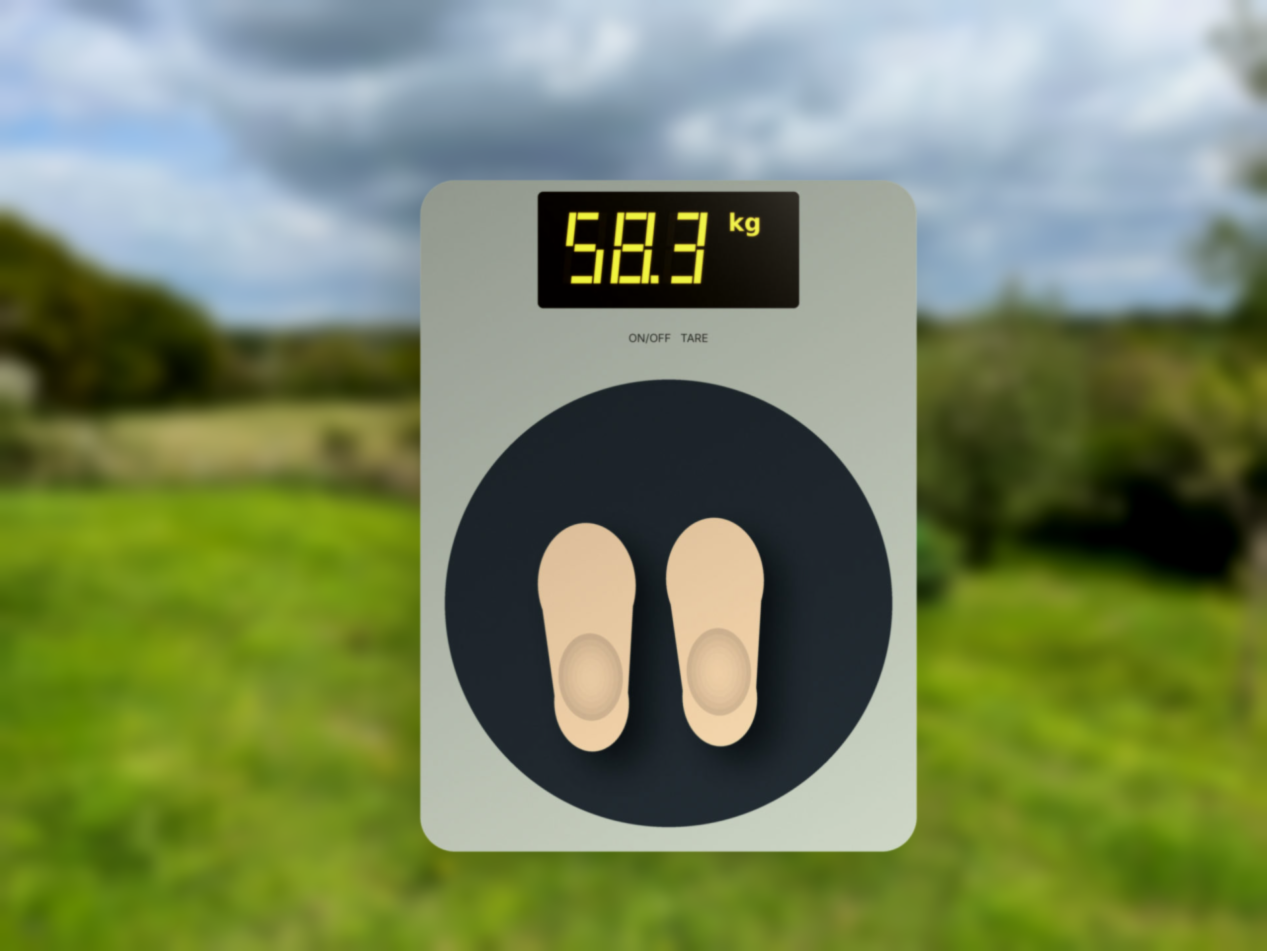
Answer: 58.3 kg
